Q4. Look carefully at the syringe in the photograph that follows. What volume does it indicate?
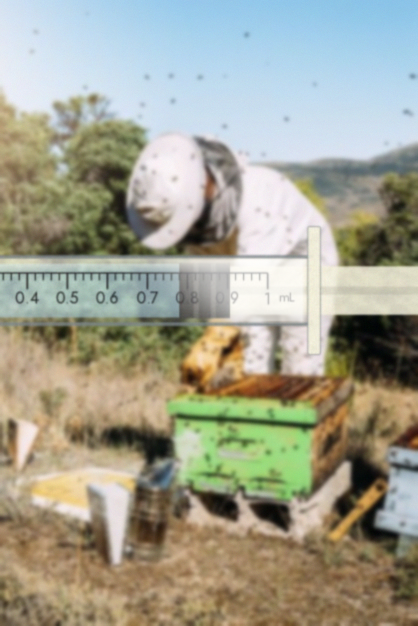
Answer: 0.78 mL
